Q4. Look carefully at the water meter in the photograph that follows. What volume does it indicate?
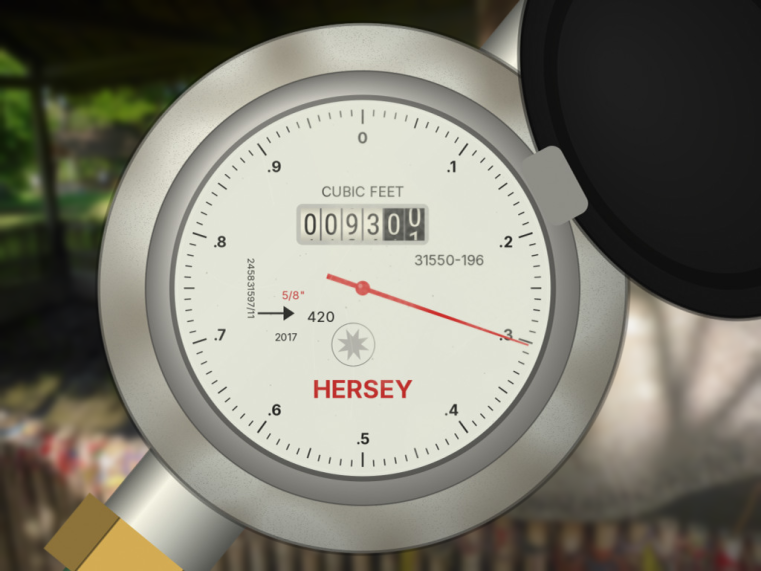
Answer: 9300.30 ft³
